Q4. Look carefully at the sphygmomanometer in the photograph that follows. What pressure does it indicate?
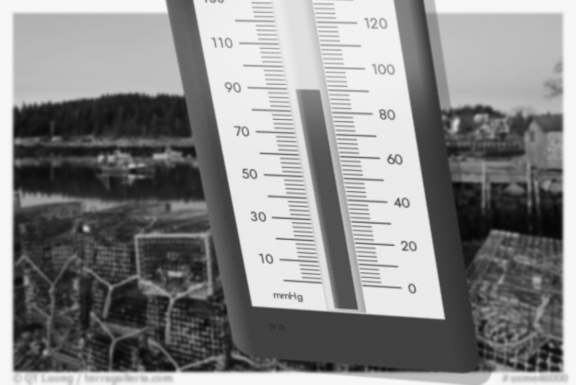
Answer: 90 mmHg
